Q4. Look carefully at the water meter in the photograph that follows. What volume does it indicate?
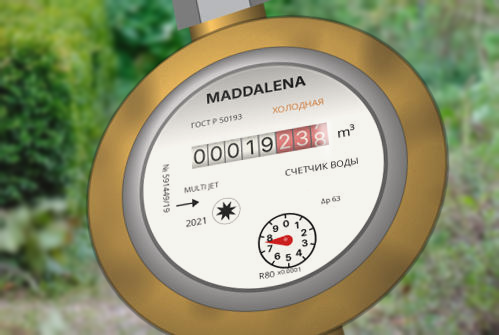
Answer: 19.2377 m³
